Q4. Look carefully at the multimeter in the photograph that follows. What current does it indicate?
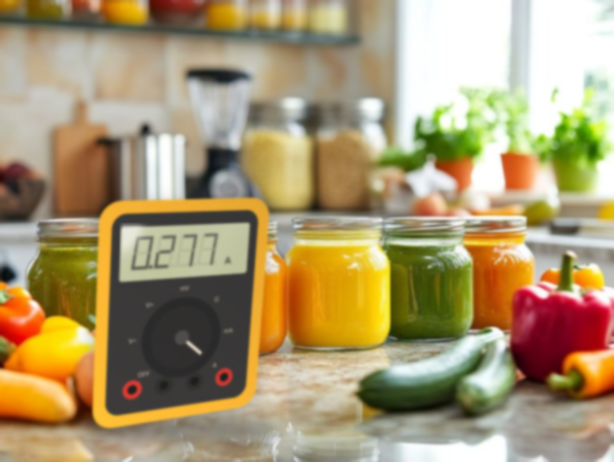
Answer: 0.277 A
